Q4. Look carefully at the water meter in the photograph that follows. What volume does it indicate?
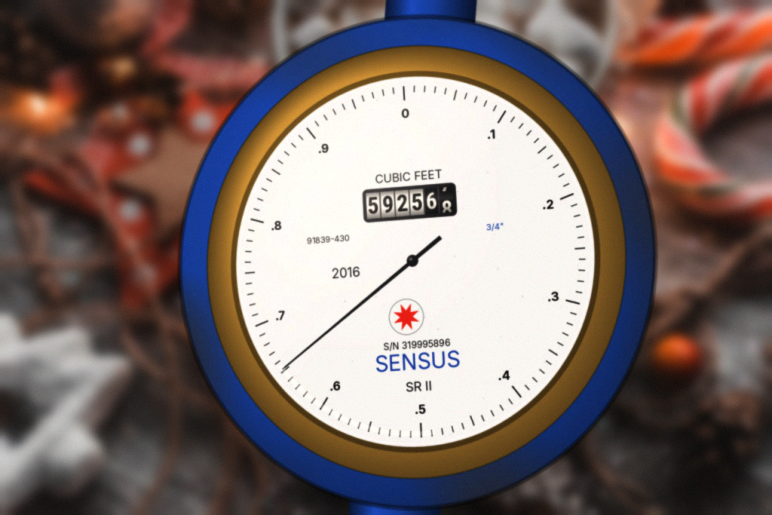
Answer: 592567.65 ft³
